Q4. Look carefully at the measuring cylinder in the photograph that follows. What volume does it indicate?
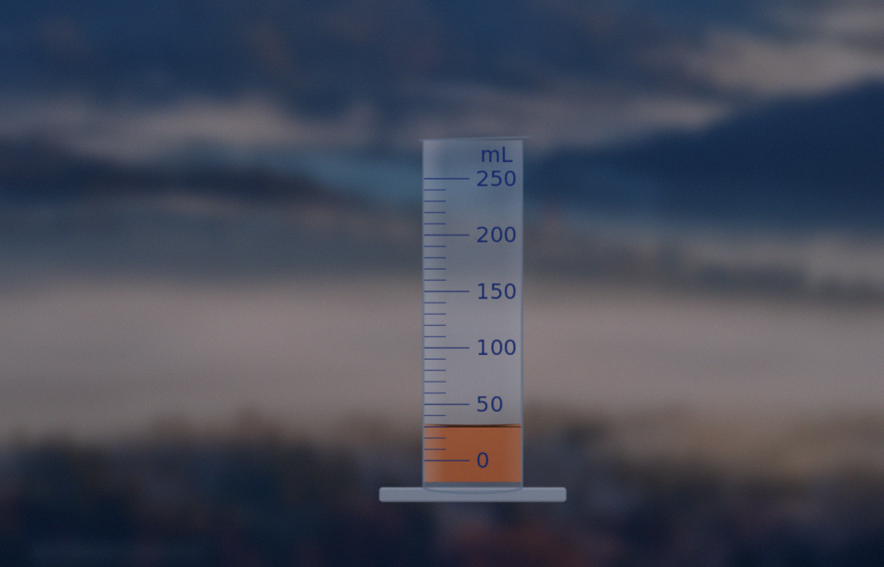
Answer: 30 mL
